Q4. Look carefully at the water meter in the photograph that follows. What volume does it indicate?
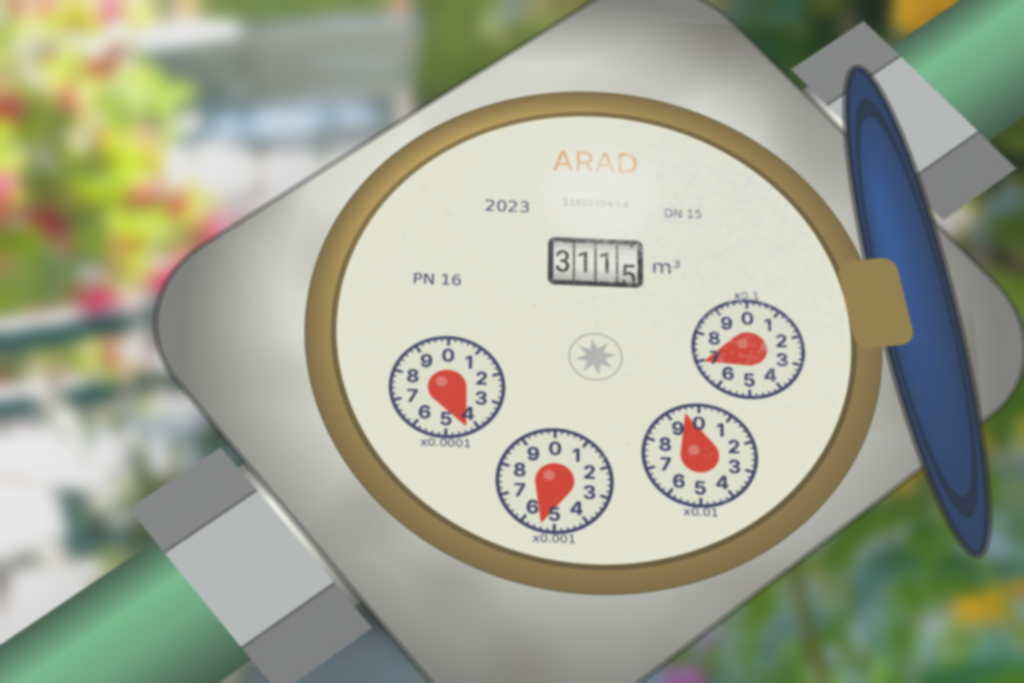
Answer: 3114.6954 m³
